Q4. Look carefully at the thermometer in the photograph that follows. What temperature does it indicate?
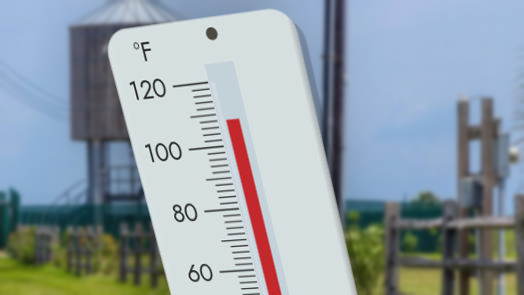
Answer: 108 °F
